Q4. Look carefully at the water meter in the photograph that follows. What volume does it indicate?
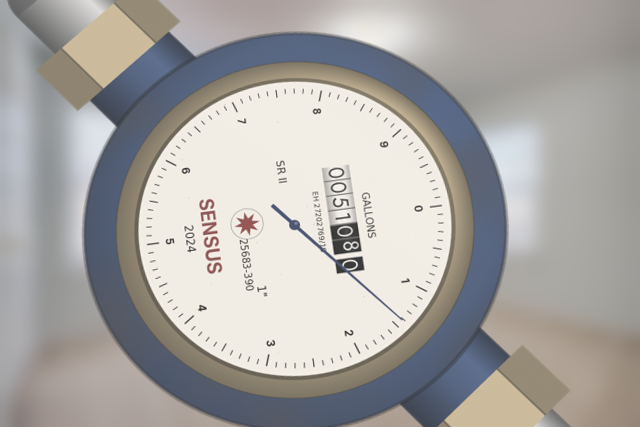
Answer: 51081.4 gal
